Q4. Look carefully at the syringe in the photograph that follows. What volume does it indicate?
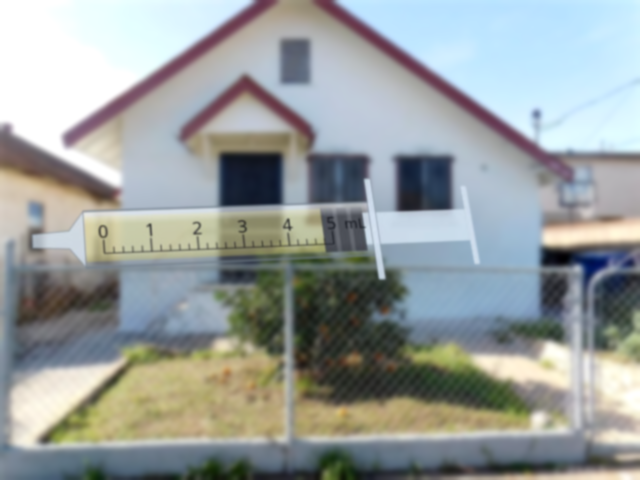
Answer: 4.8 mL
